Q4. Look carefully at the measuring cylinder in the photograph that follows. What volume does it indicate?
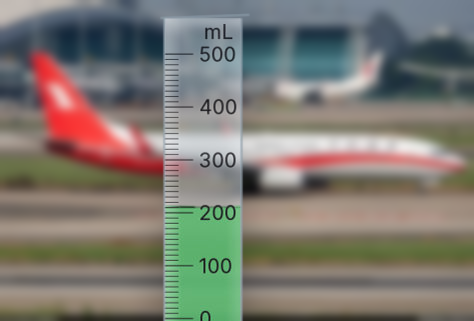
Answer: 210 mL
